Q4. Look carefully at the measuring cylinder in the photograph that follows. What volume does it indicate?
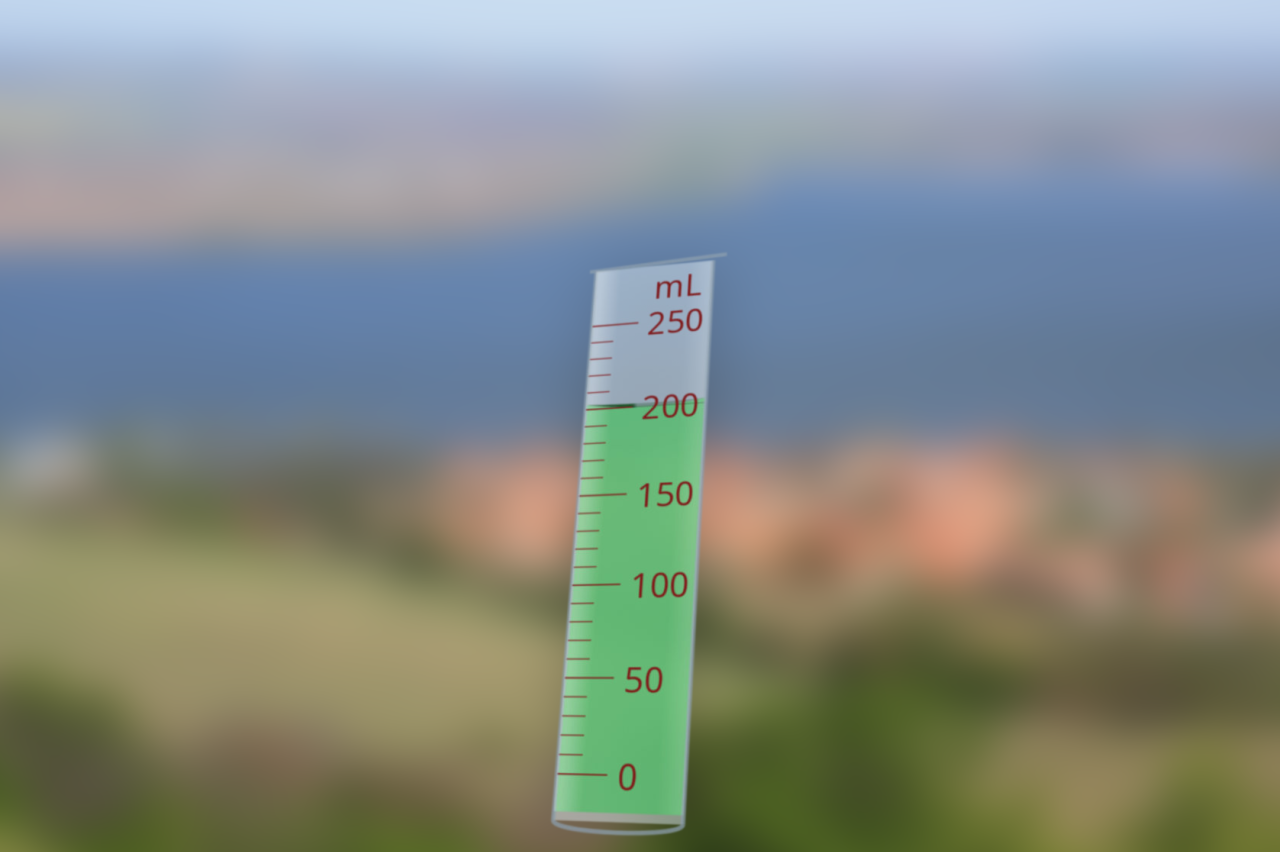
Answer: 200 mL
